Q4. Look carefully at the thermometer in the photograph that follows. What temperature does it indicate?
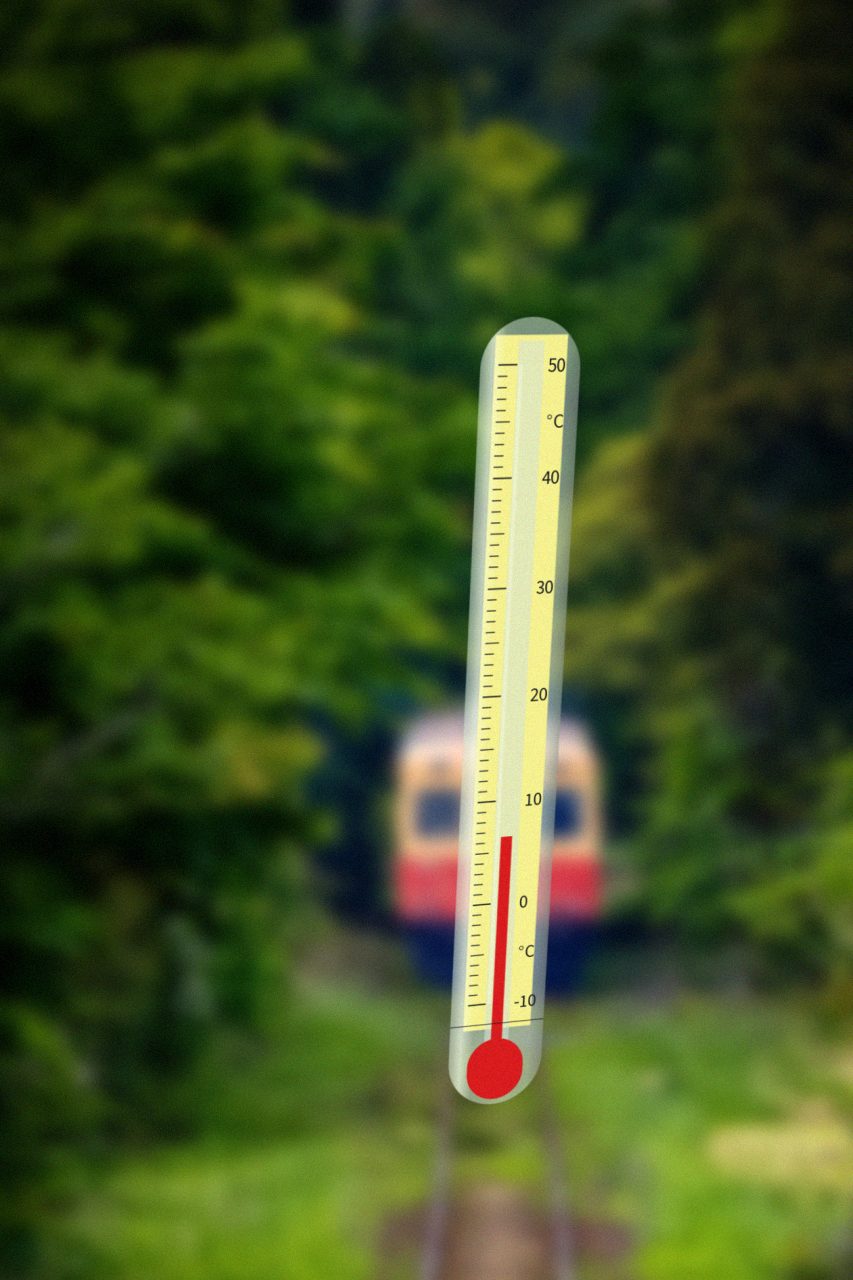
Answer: 6.5 °C
